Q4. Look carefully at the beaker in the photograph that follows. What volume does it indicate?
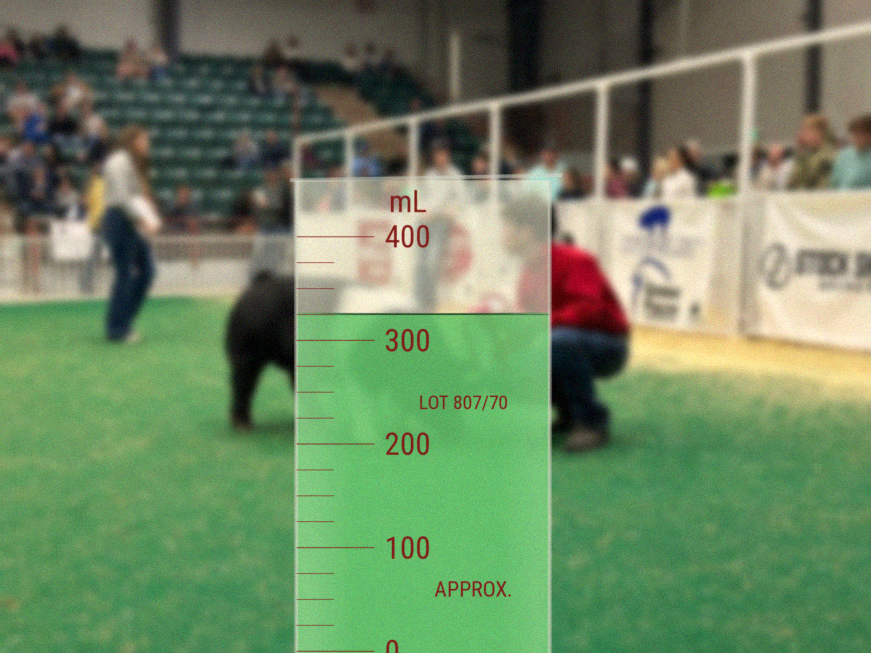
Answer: 325 mL
